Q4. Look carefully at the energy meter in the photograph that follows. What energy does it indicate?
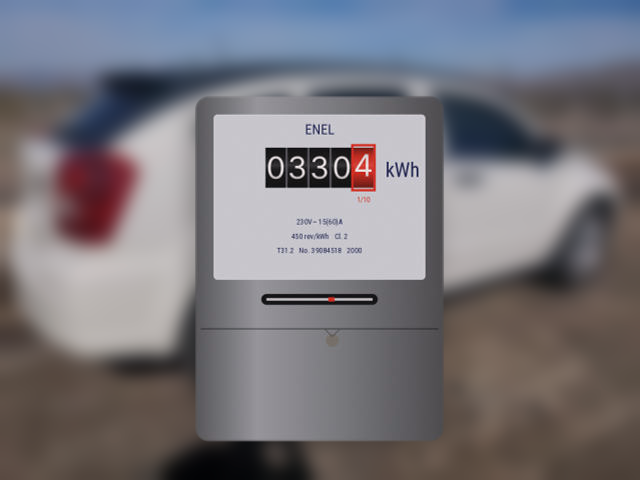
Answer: 330.4 kWh
